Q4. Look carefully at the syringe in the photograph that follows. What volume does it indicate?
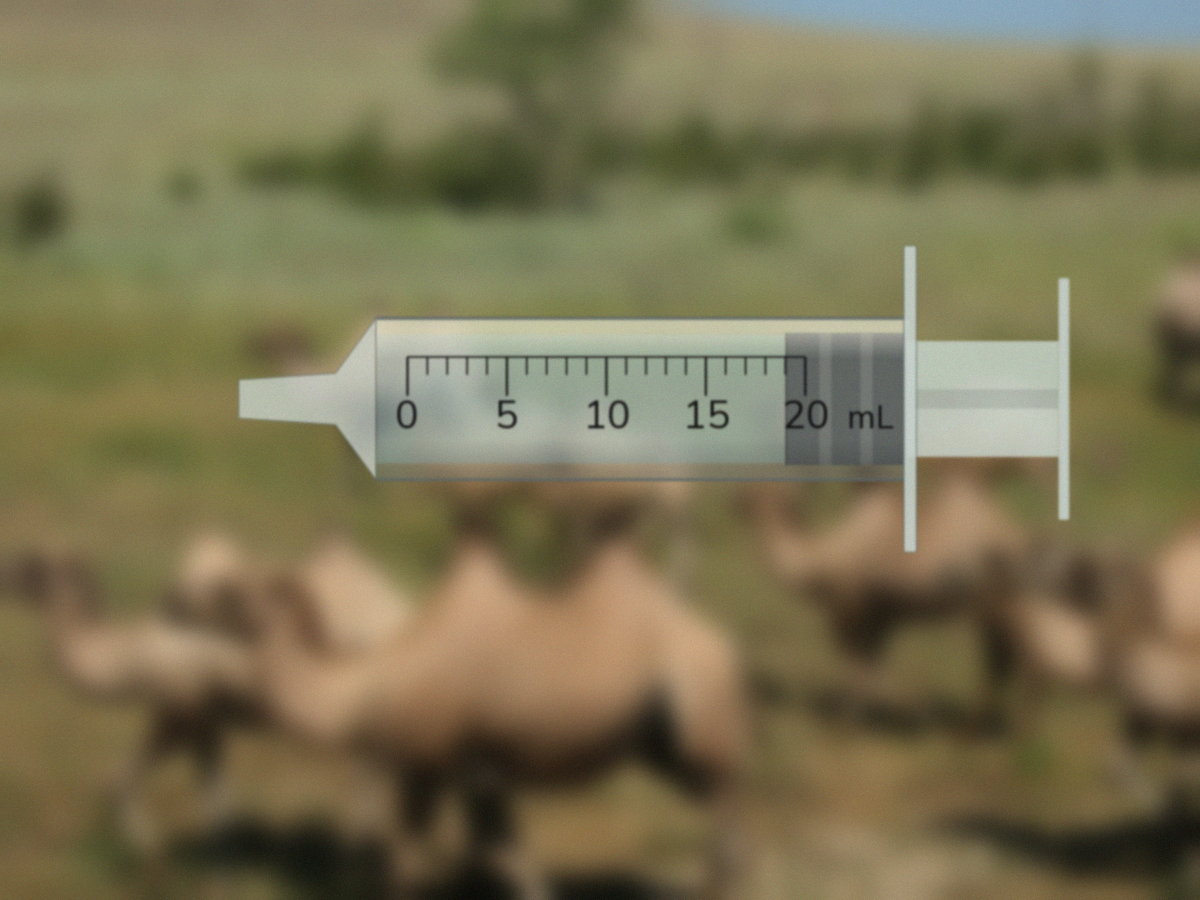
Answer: 19 mL
